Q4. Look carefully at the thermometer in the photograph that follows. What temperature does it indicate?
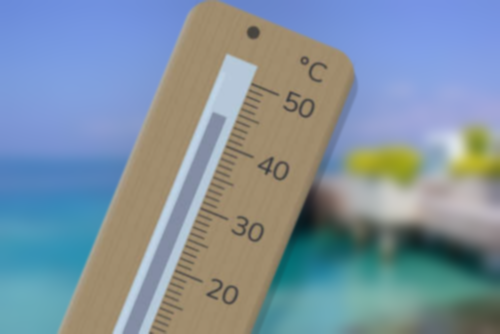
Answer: 44 °C
